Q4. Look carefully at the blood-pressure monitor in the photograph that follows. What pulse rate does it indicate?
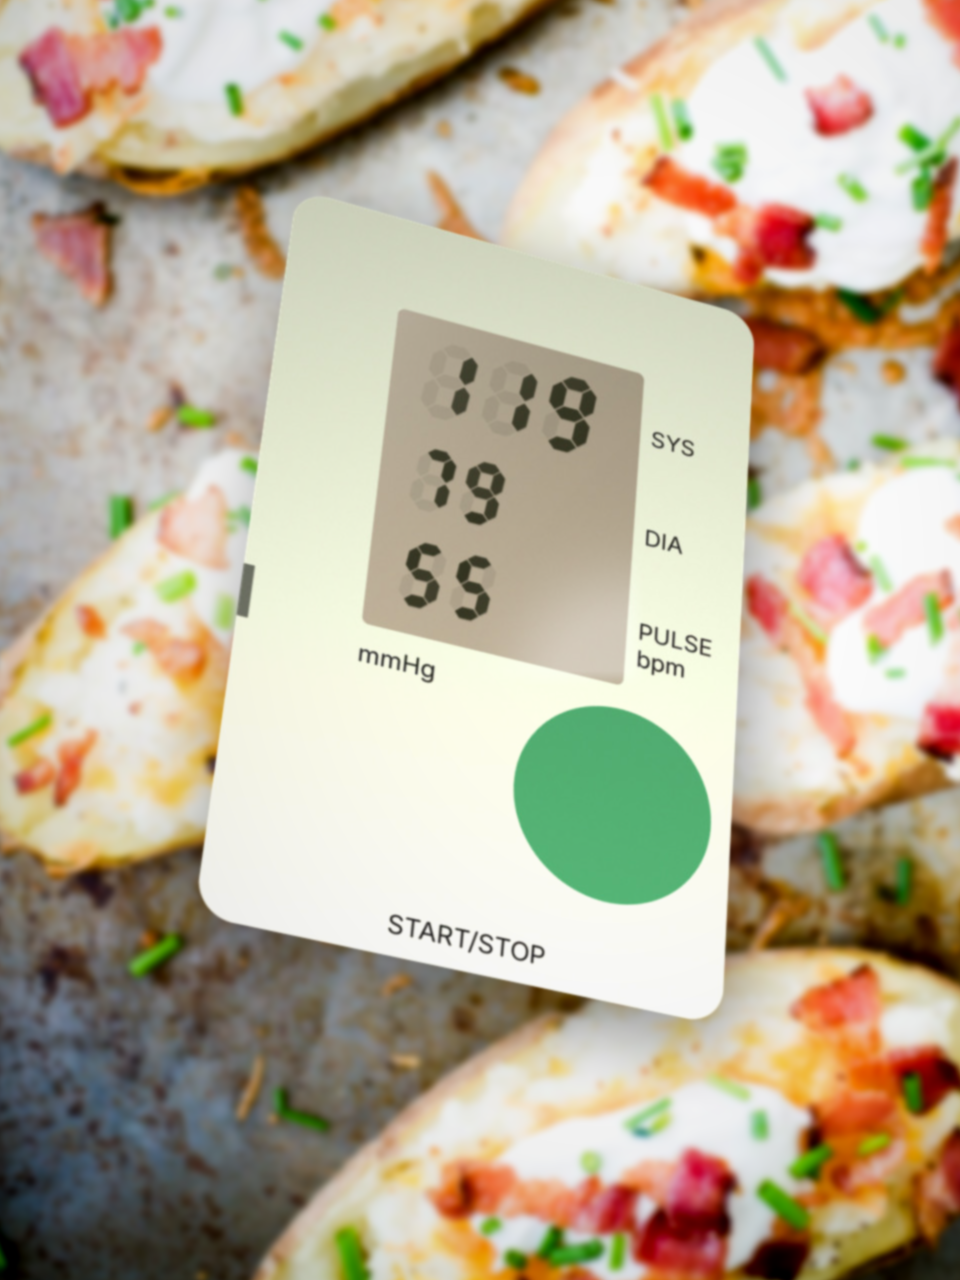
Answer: 55 bpm
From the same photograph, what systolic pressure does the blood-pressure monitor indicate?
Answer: 119 mmHg
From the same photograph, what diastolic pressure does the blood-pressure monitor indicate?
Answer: 79 mmHg
